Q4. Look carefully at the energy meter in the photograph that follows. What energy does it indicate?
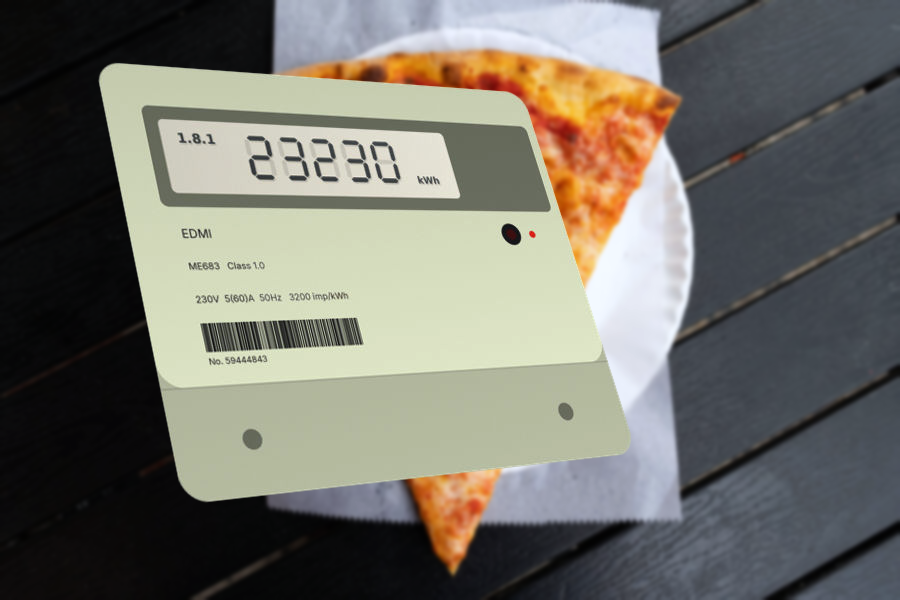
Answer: 23230 kWh
